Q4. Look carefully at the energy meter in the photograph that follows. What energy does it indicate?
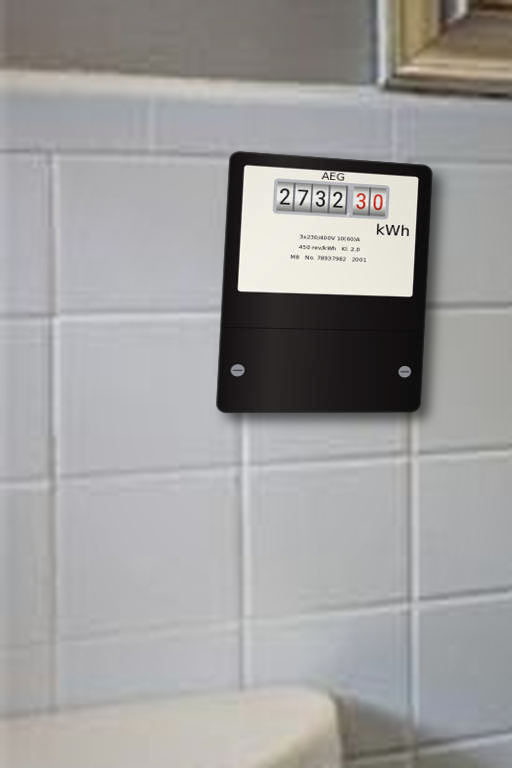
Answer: 2732.30 kWh
